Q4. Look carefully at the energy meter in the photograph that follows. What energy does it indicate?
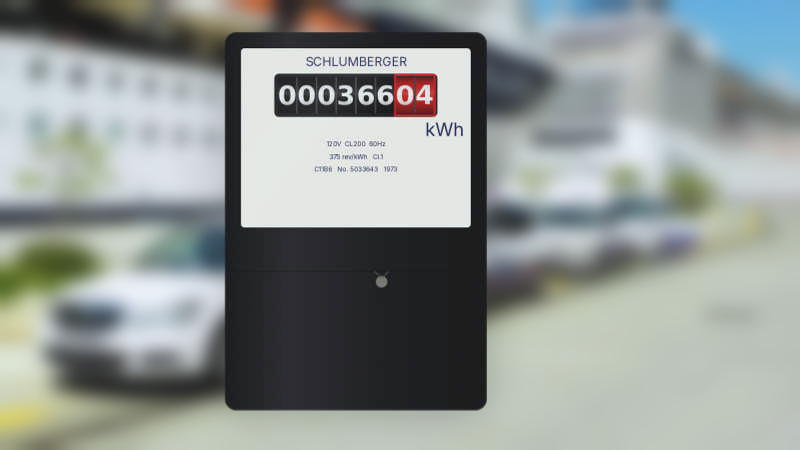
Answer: 366.04 kWh
